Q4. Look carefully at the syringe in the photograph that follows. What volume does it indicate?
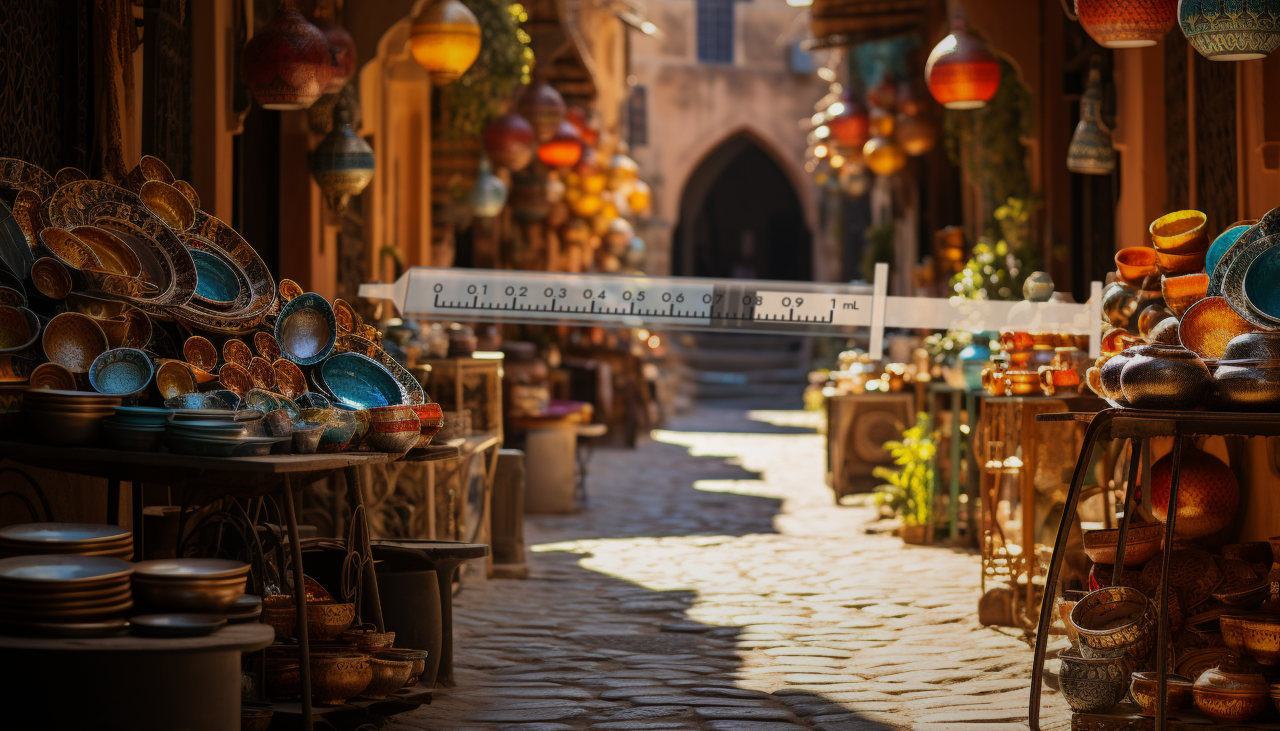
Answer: 0.7 mL
